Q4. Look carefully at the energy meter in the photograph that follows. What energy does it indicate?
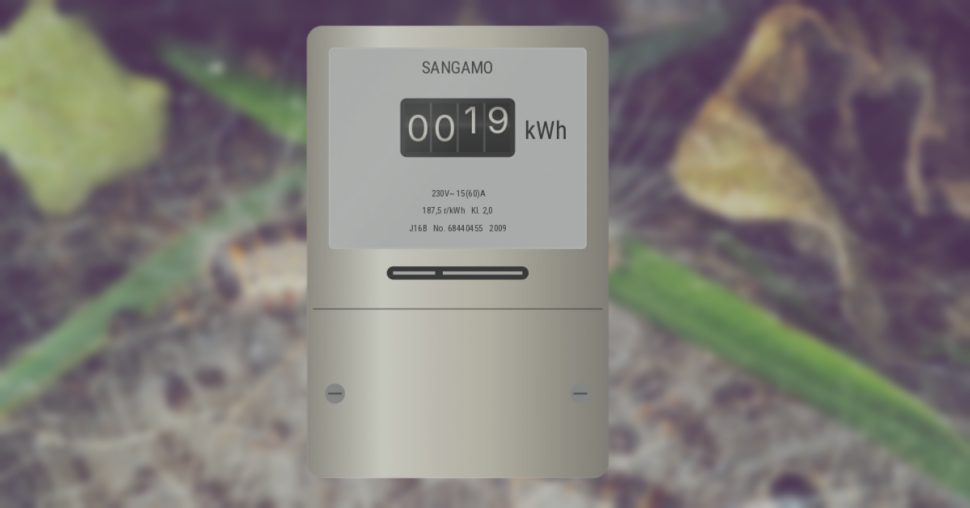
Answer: 19 kWh
